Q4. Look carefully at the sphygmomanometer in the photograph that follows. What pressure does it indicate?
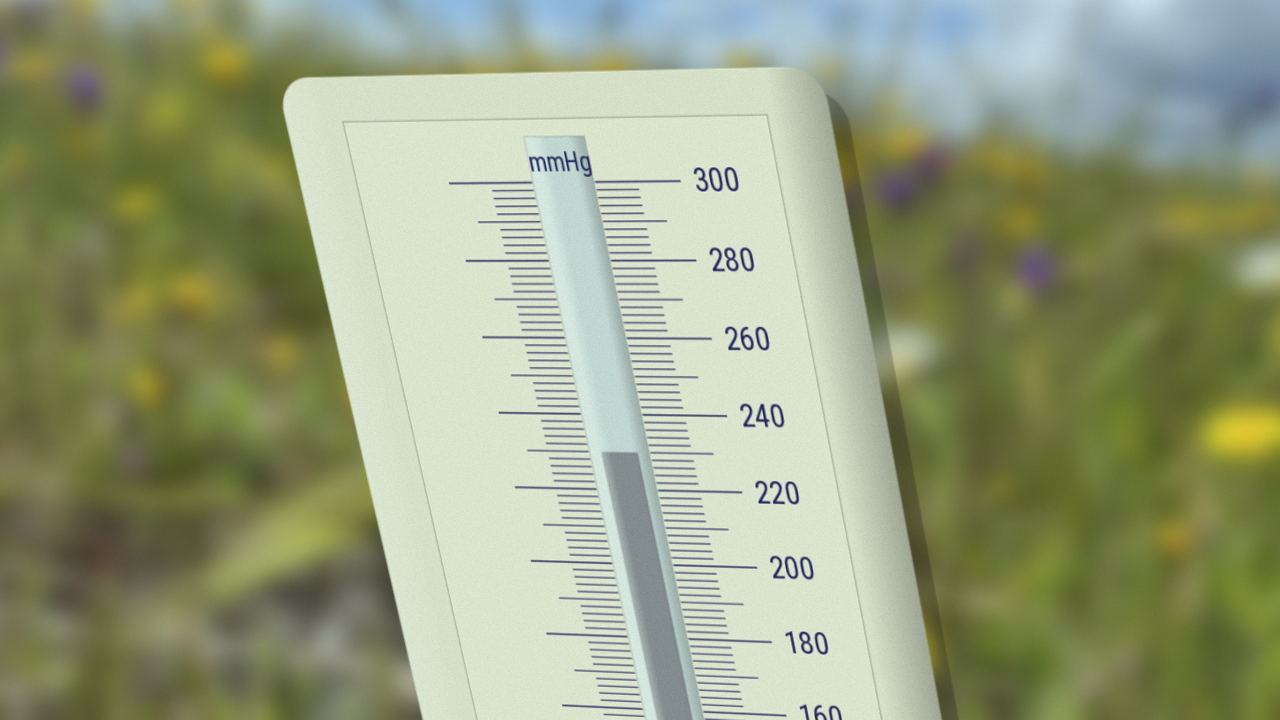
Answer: 230 mmHg
